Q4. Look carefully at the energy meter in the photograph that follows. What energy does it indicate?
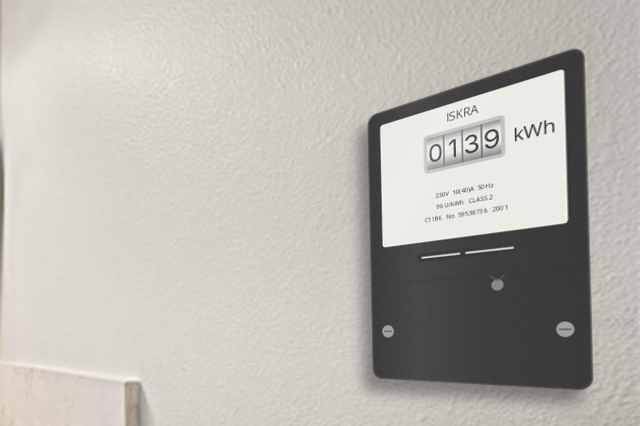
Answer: 139 kWh
